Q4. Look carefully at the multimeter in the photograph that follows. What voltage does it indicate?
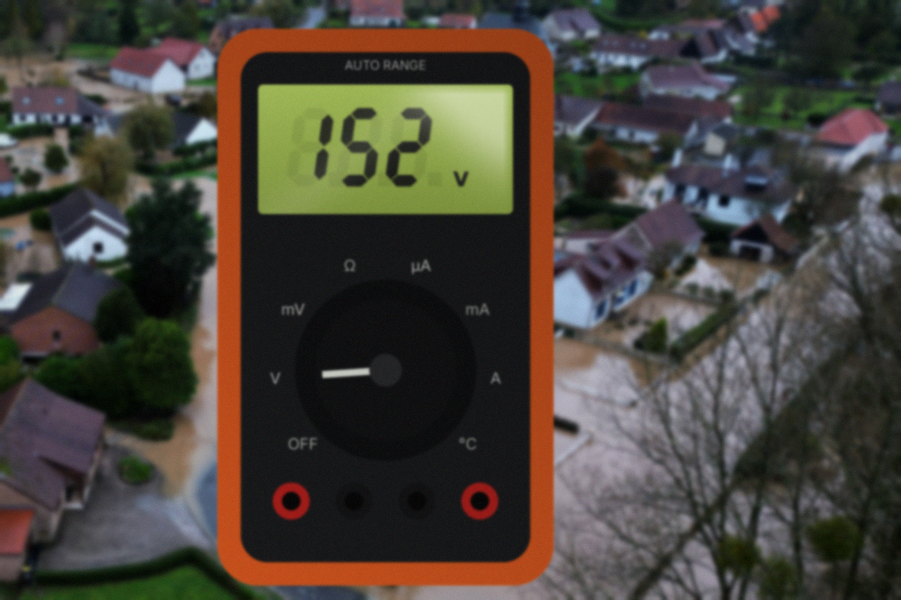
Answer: 152 V
